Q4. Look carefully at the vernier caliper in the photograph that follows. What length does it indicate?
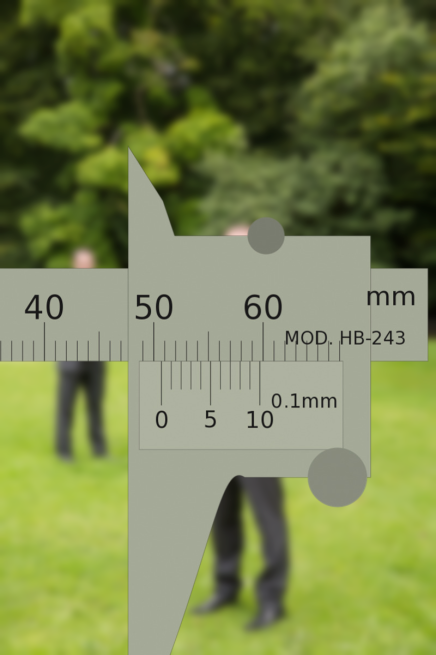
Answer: 50.7 mm
